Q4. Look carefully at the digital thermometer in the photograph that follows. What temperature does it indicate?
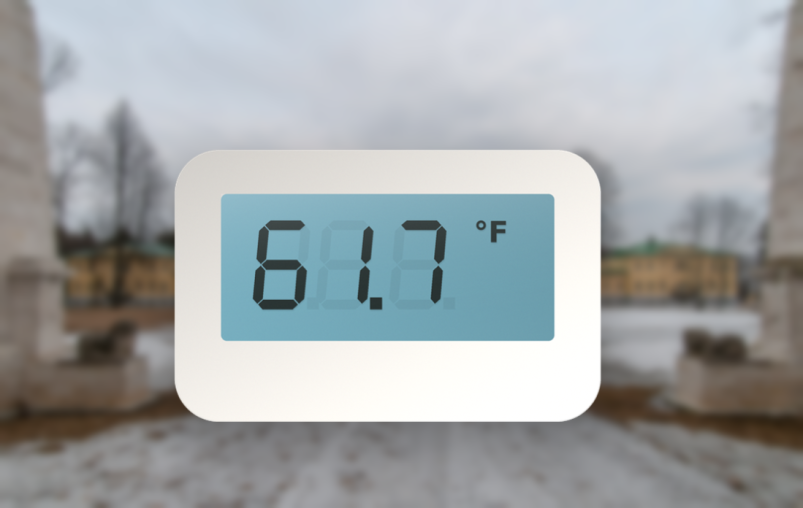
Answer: 61.7 °F
